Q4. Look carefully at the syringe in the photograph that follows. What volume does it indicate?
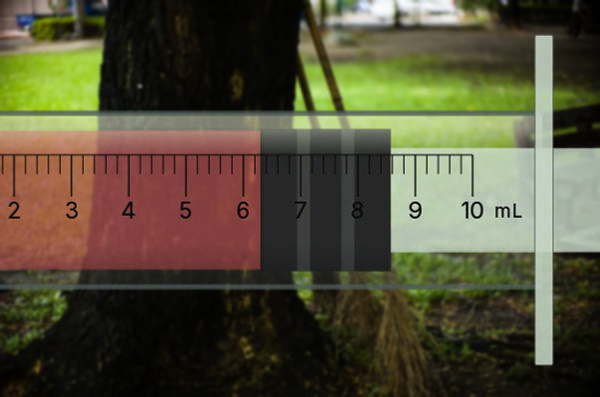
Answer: 6.3 mL
